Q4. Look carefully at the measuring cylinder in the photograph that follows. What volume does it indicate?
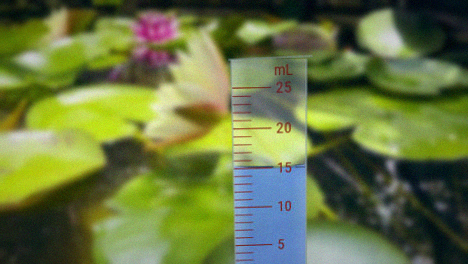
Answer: 15 mL
